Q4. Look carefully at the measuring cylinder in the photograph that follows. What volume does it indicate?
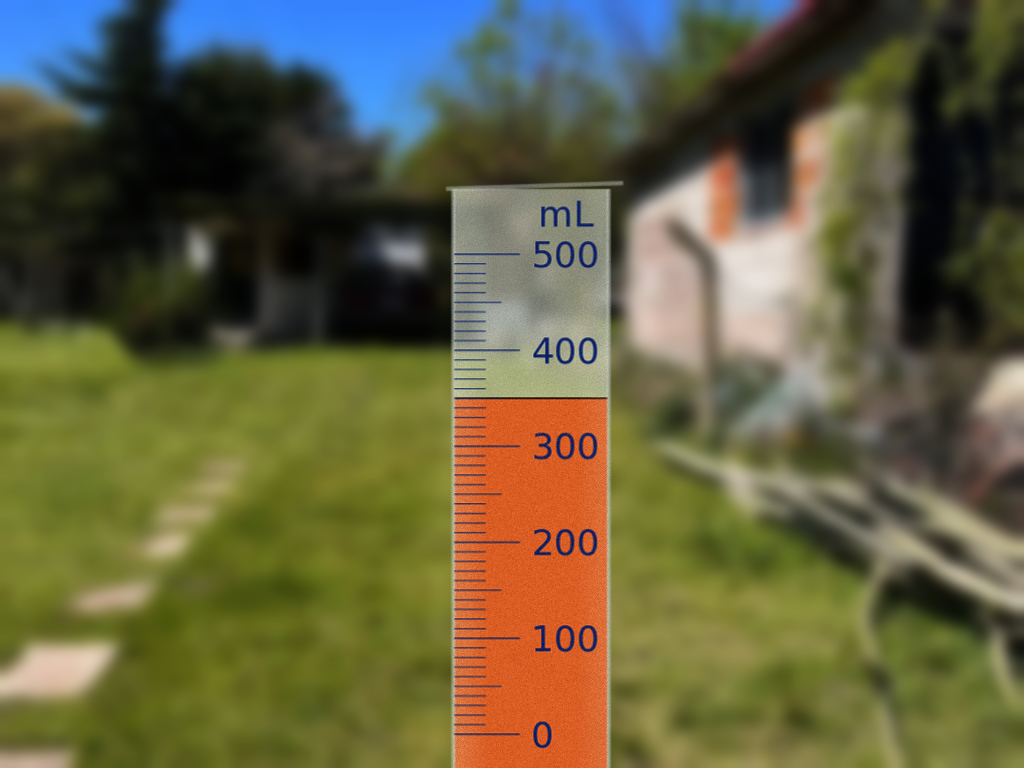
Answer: 350 mL
